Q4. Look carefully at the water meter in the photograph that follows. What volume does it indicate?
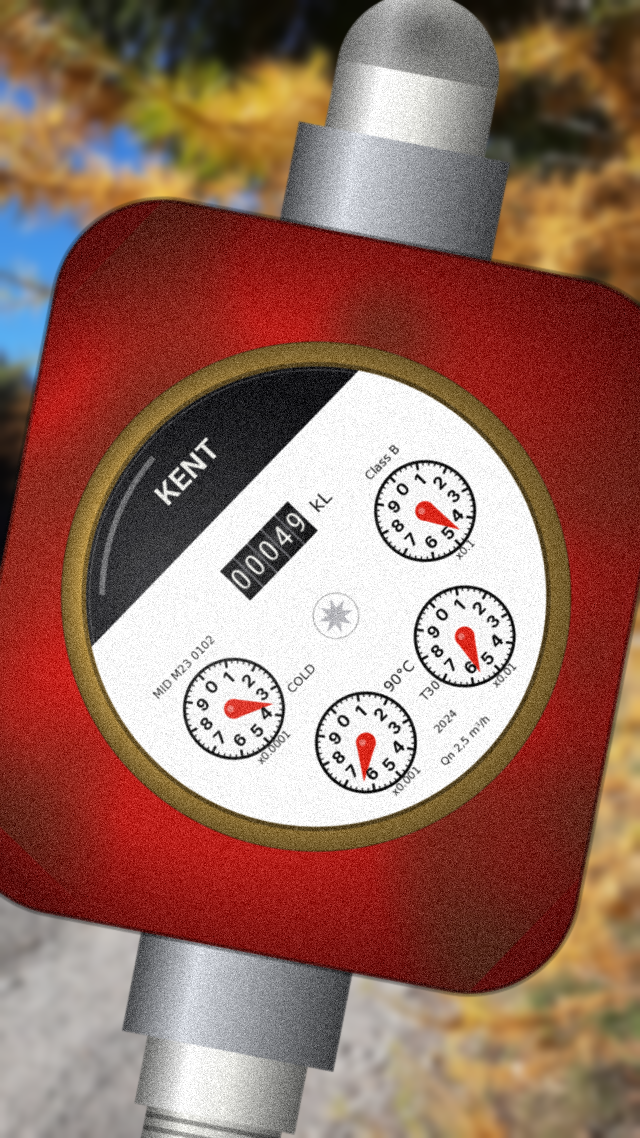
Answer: 49.4563 kL
